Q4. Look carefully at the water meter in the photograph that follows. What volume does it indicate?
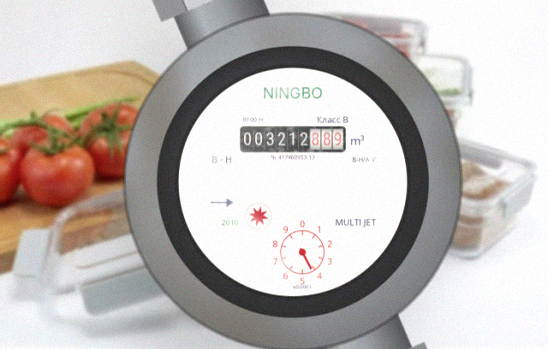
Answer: 3212.8894 m³
